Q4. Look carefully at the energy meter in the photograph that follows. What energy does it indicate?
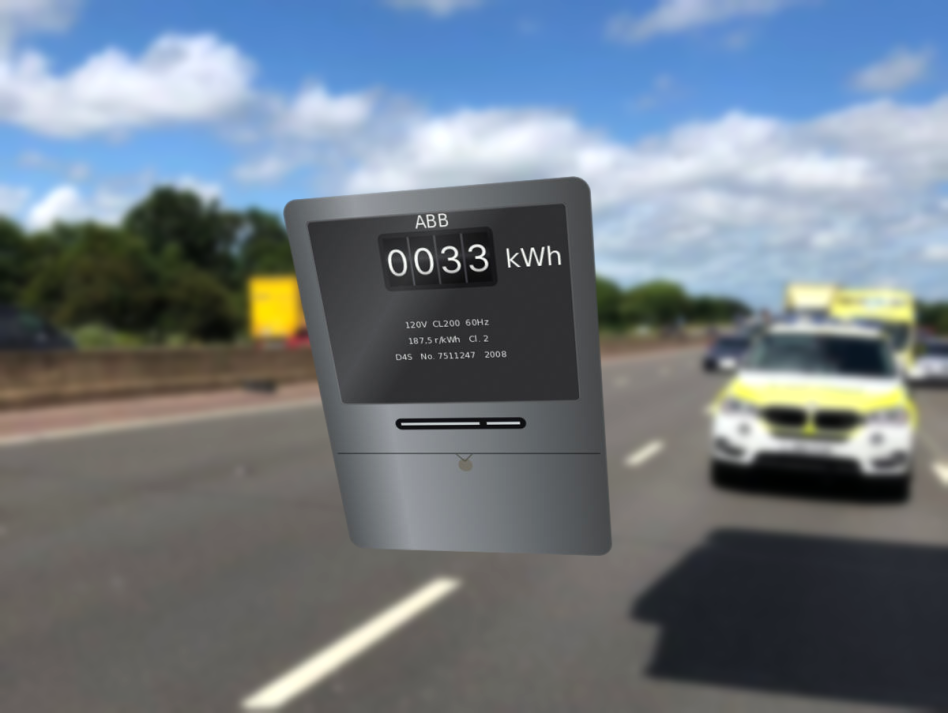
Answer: 33 kWh
